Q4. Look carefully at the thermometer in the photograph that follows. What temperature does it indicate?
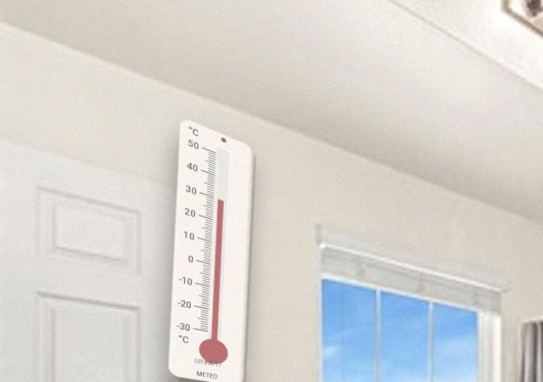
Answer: 30 °C
